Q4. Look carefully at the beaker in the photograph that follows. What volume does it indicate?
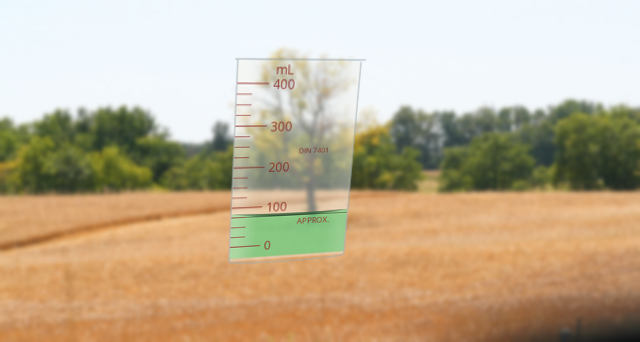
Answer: 75 mL
